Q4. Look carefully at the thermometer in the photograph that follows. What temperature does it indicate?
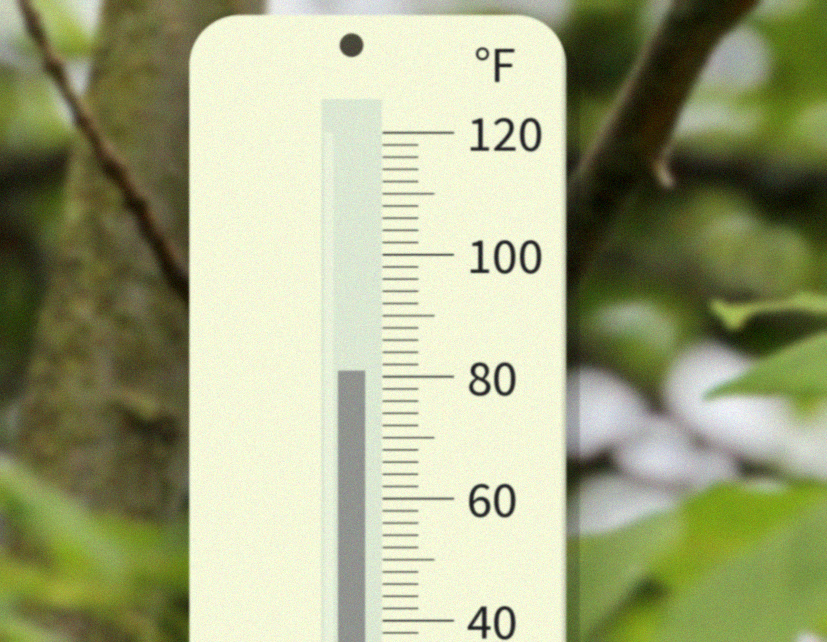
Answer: 81 °F
